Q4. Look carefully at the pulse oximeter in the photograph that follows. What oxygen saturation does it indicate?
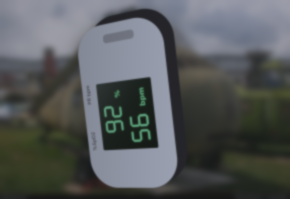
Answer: 92 %
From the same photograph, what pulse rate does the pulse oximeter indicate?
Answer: 56 bpm
